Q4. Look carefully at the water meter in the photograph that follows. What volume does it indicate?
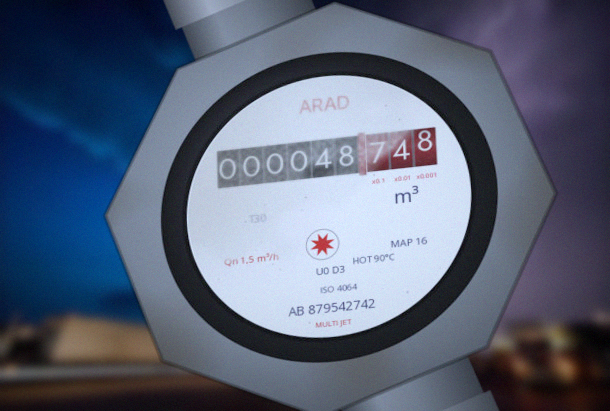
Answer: 48.748 m³
